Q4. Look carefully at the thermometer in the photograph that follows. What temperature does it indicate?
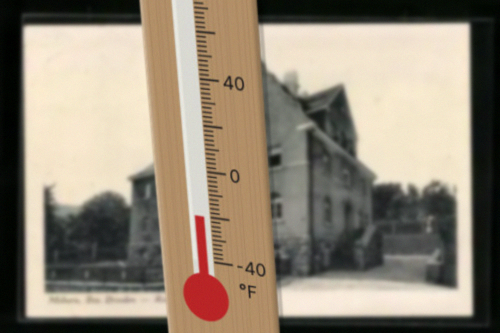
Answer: -20 °F
